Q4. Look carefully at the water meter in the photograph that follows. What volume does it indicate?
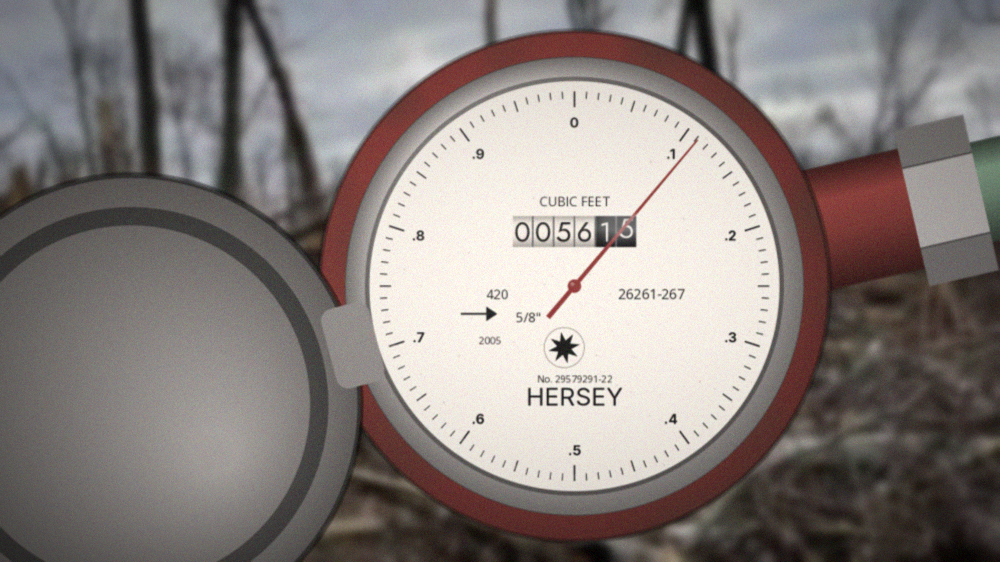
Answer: 5615.11 ft³
